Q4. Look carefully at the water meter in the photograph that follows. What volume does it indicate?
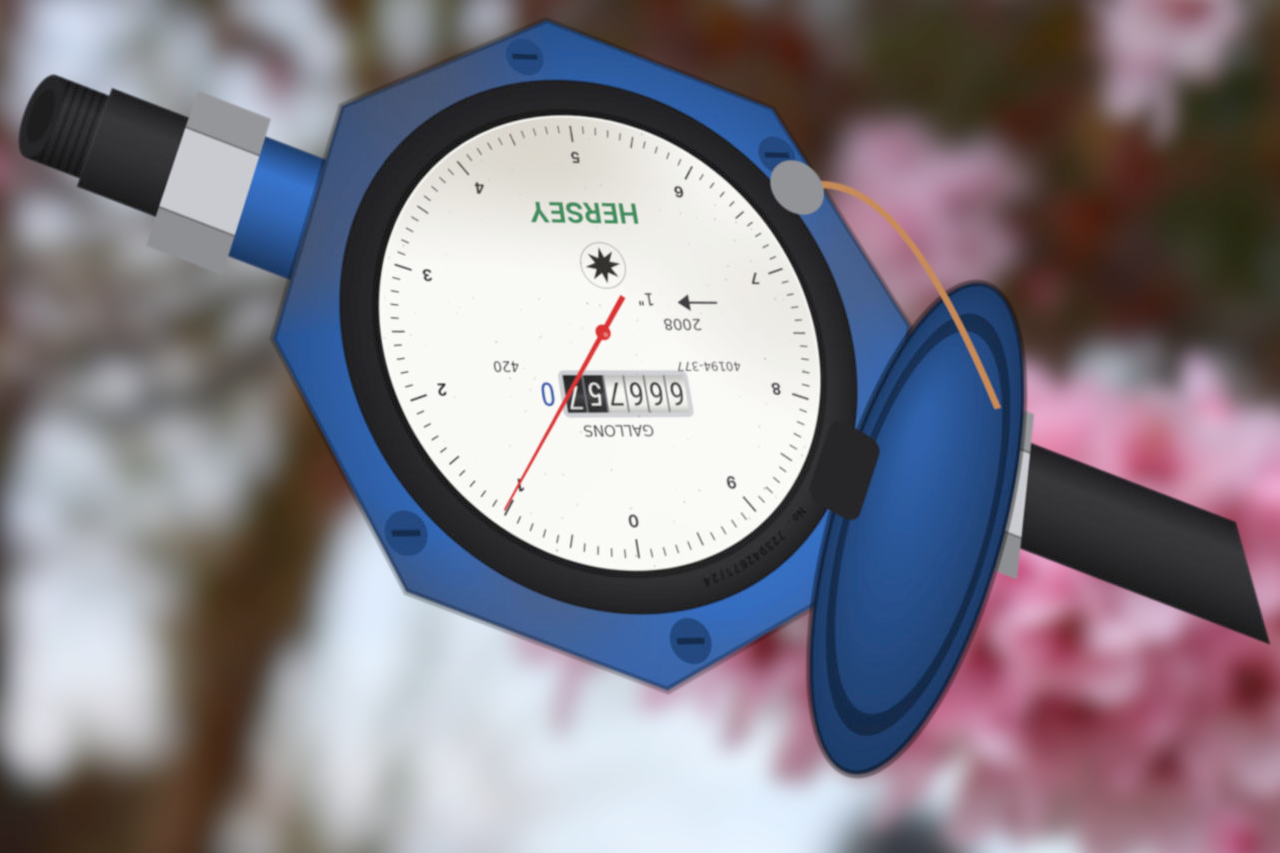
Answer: 6667571.0 gal
